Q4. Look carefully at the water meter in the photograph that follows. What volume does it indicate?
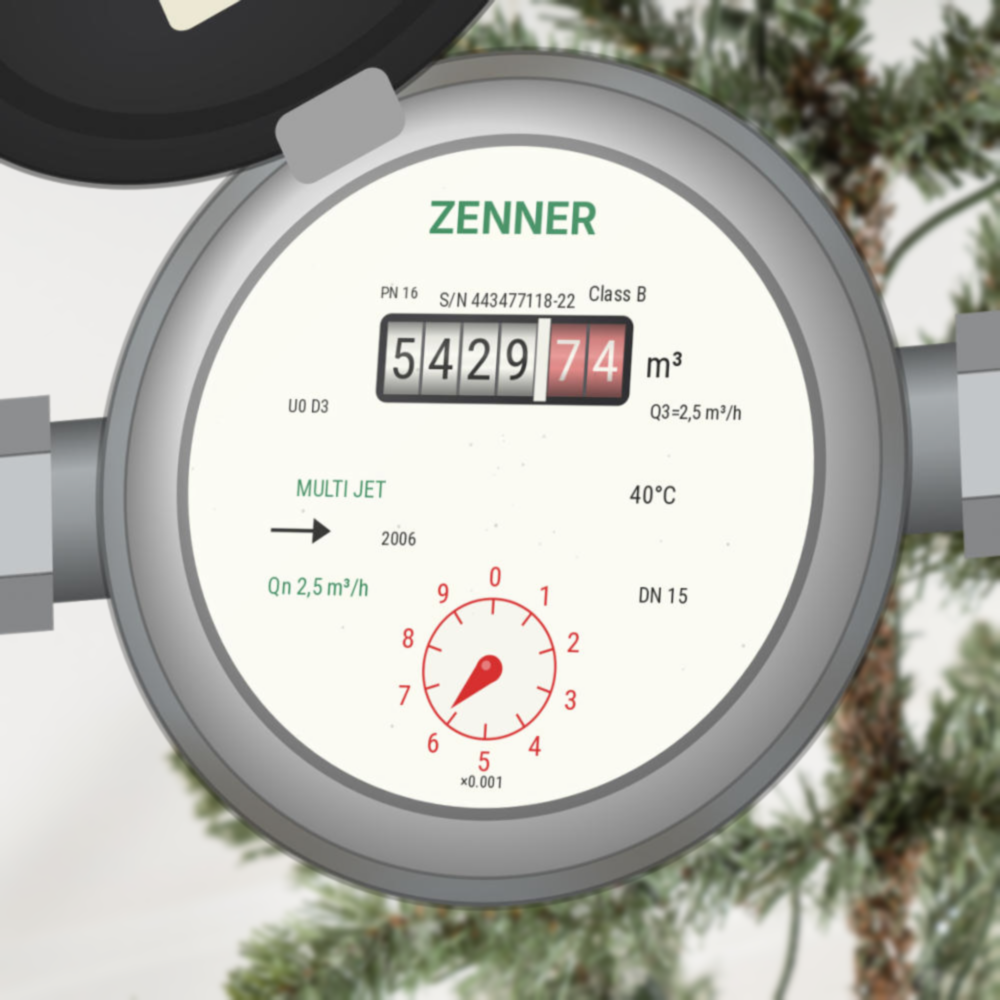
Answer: 5429.746 m³
